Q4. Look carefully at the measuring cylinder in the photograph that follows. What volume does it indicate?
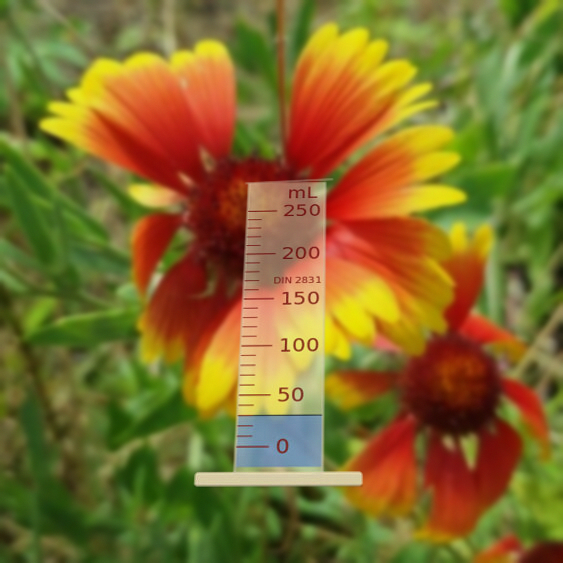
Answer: 30 mL
